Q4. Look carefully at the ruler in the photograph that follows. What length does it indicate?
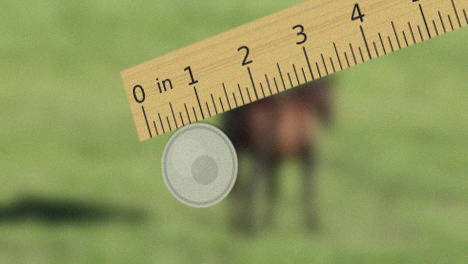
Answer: 1.375 in
